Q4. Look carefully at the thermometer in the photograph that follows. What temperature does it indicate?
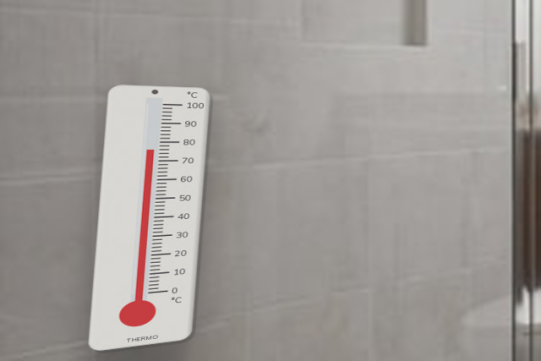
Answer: 76 °C
